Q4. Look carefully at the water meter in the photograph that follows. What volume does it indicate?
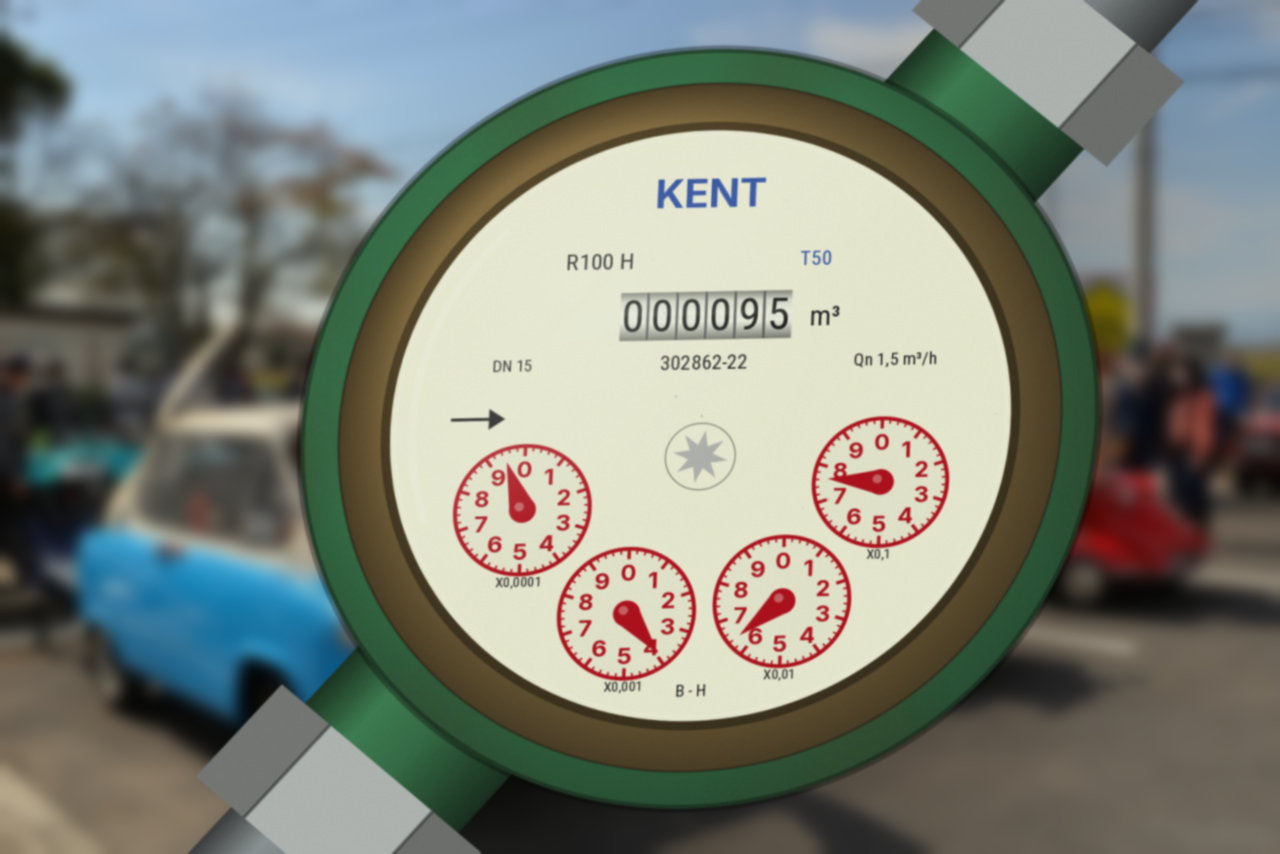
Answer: 95.7639 m³
